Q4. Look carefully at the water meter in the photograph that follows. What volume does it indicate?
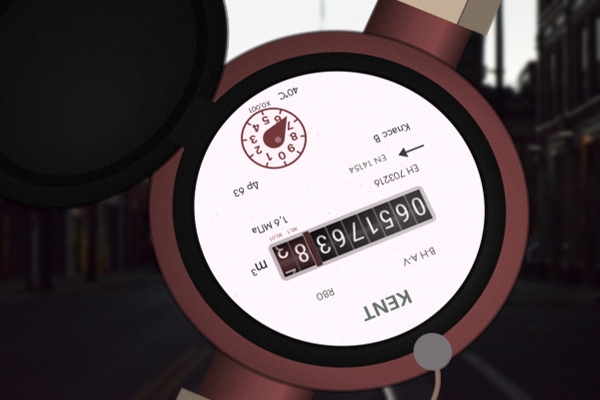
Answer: 651763.826 m³
